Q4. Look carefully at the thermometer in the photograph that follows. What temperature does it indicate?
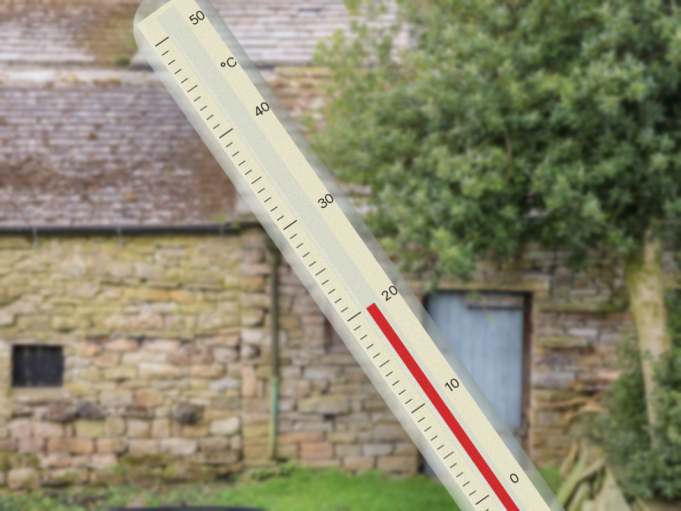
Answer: 20 °C
